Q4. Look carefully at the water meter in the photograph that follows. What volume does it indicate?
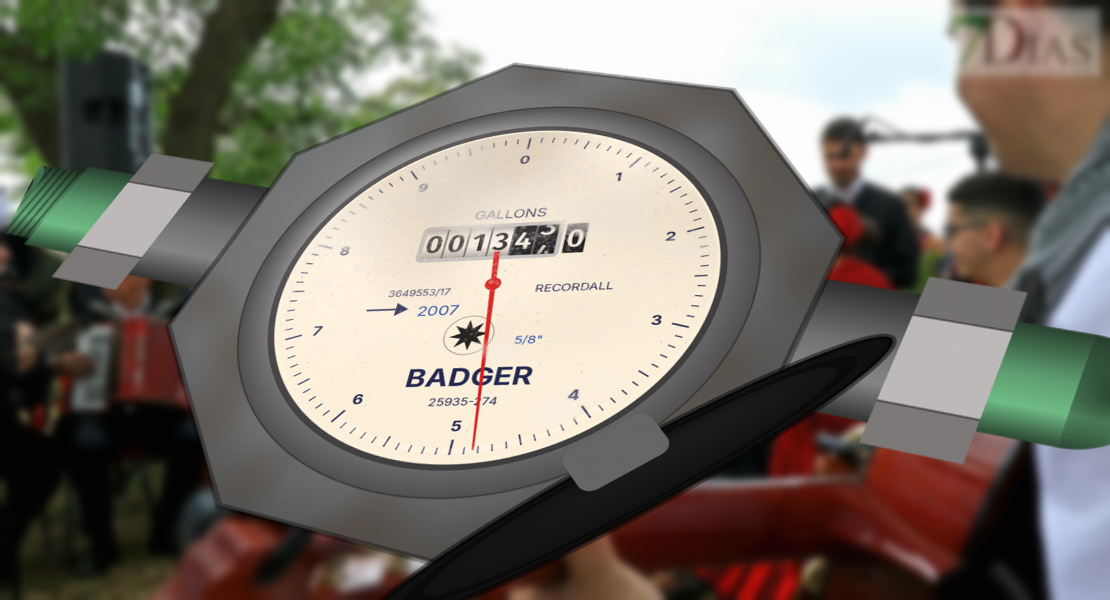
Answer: 13434.8 gal
